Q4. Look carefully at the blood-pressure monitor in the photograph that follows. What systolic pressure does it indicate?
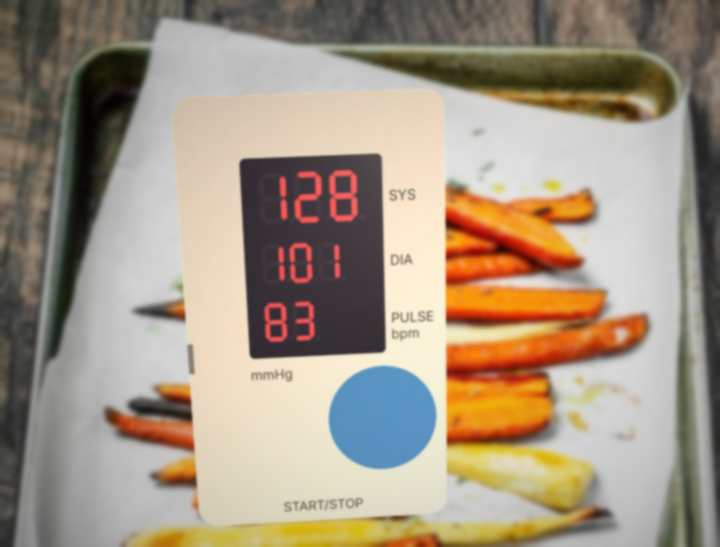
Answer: 128 mmHg
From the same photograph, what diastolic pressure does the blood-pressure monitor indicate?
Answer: 101 mmHg
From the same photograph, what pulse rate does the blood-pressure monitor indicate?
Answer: 83 bpm
